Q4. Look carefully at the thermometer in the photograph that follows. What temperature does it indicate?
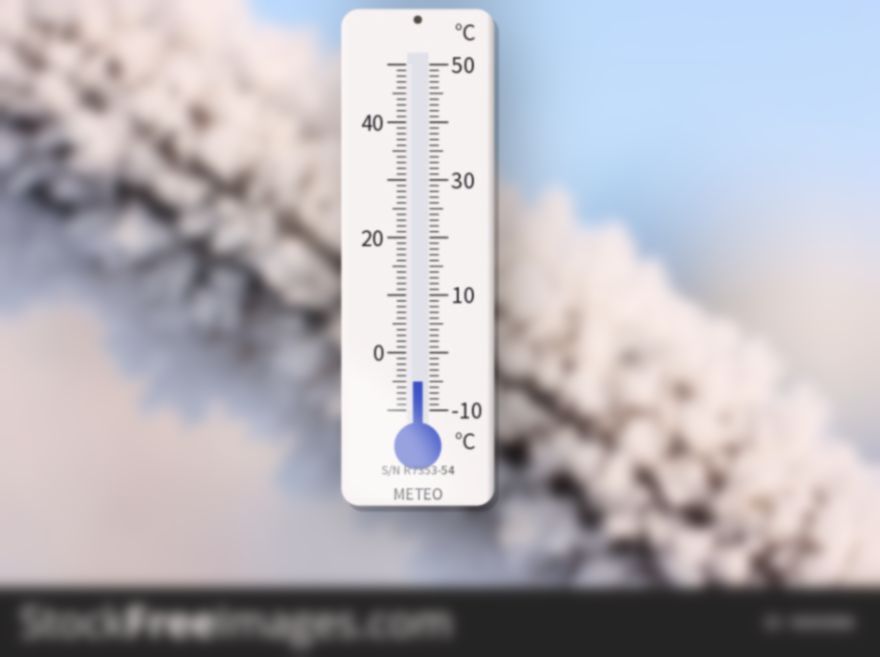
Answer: -5 °C
